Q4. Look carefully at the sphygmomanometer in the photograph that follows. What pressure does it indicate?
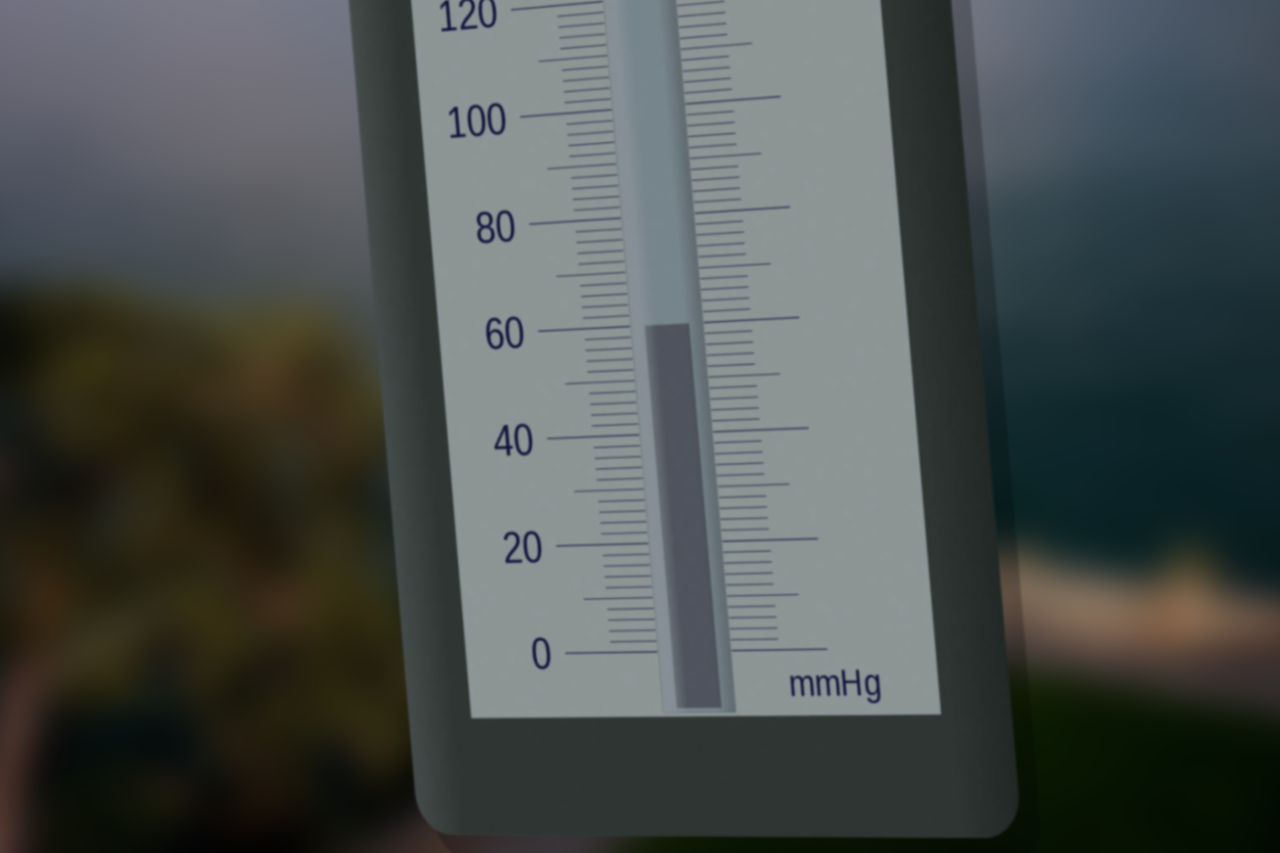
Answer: 60 mmHg
